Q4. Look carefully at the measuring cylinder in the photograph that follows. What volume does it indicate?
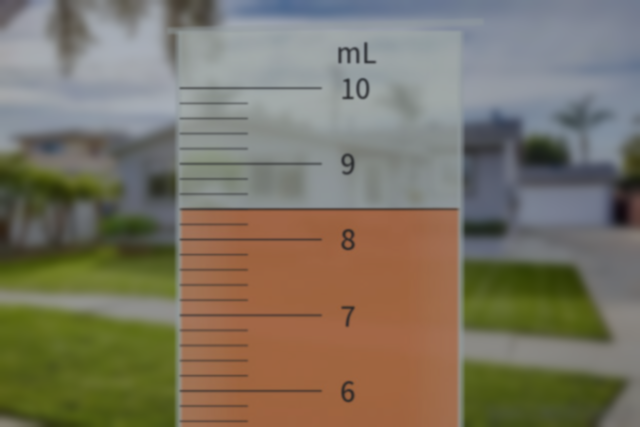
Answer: 8.4 mL
